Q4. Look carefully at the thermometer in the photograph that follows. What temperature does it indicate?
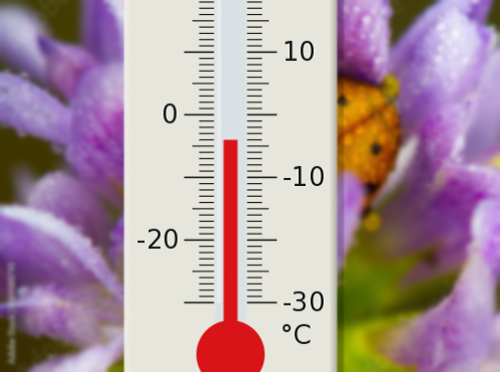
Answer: -4 °C
